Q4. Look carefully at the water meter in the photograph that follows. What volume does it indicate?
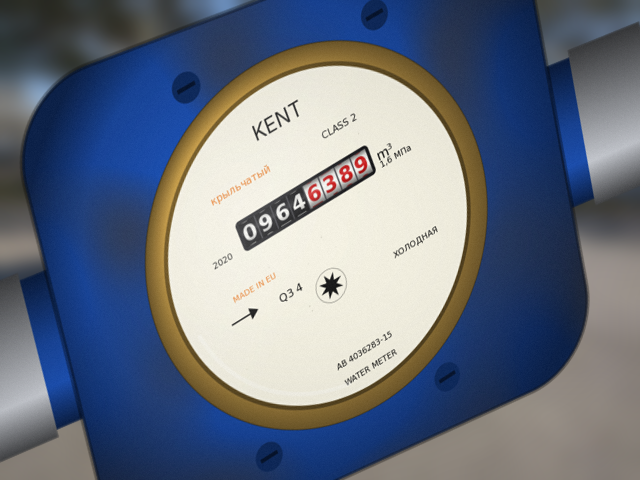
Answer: 964.6389 m³
